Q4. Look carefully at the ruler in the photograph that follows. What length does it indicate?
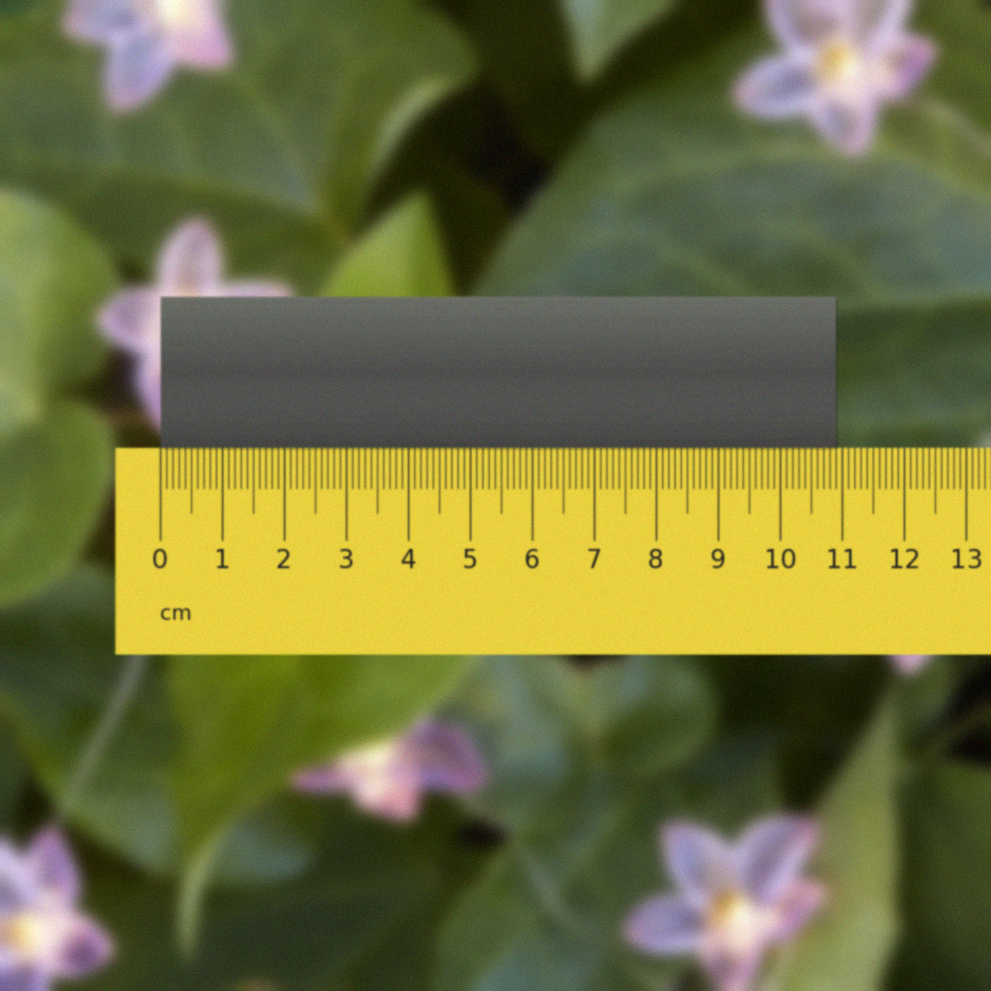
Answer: 10.9 cm
